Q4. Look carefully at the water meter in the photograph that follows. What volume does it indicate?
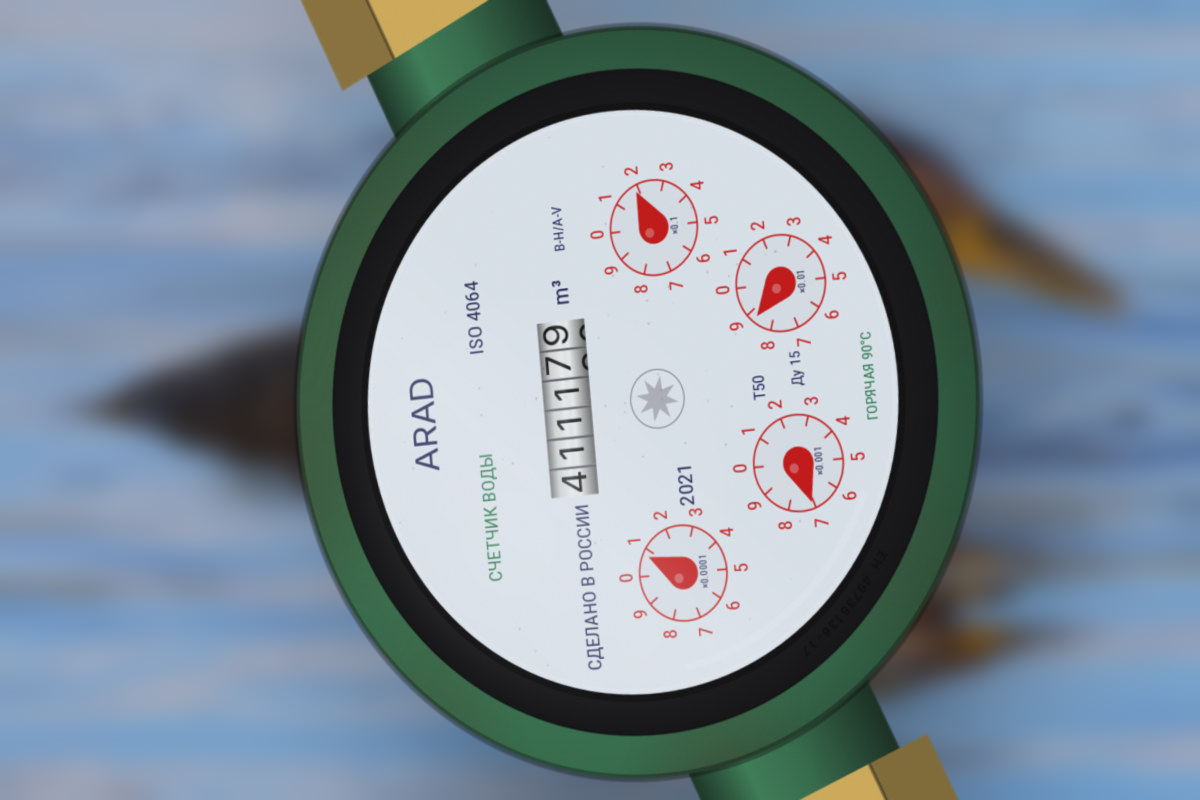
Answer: 411179.1870 m³
